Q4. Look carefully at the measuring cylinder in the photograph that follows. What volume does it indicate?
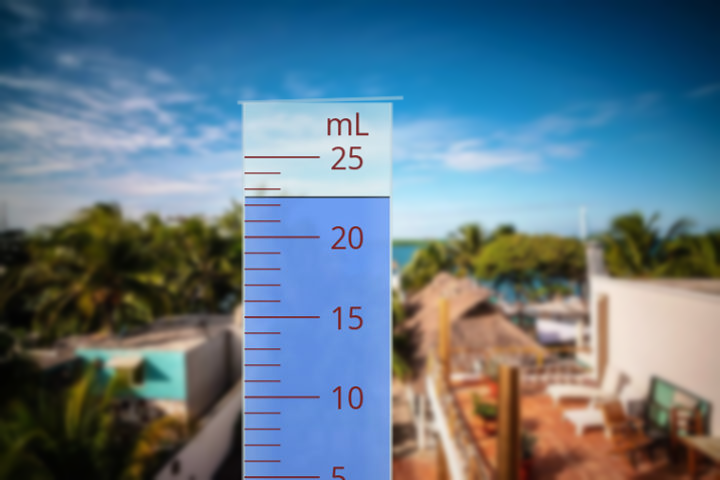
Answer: 22.5 mL
